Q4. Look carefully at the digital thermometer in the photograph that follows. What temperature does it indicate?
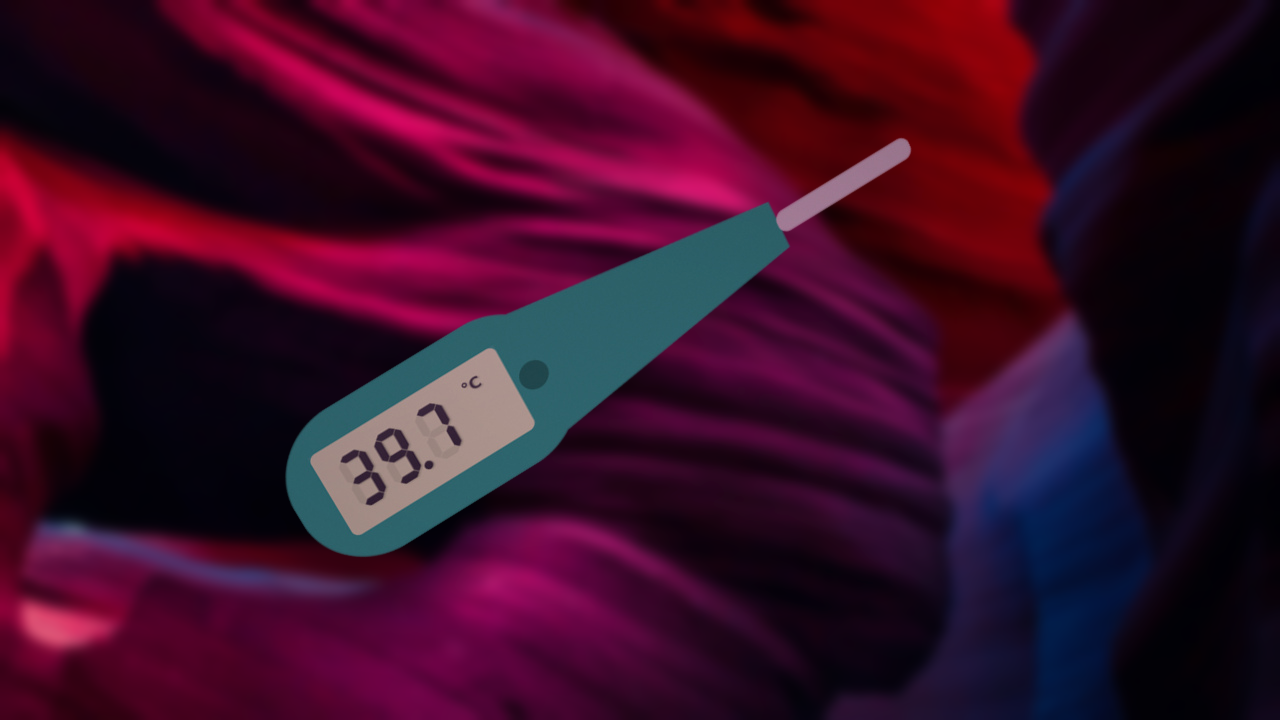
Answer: 39.7 °C
